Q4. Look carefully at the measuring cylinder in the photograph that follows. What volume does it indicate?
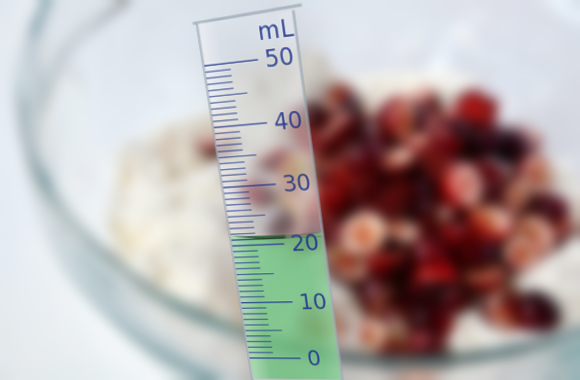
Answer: 21 mL
